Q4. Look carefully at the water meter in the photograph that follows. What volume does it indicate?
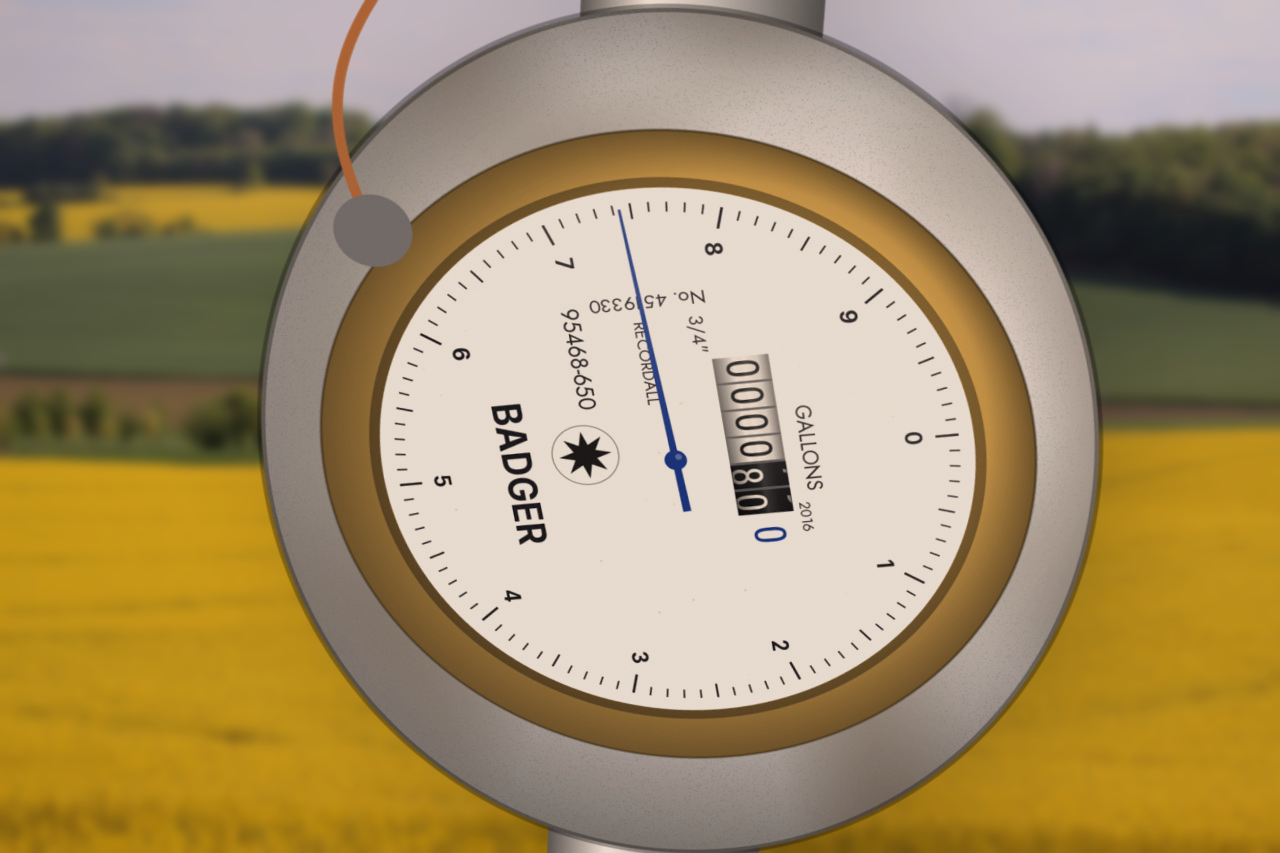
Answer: 797.4 gal
